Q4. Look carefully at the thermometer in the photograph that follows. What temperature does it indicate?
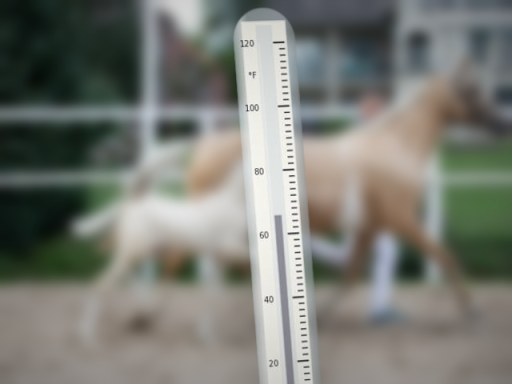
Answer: 66 °F
